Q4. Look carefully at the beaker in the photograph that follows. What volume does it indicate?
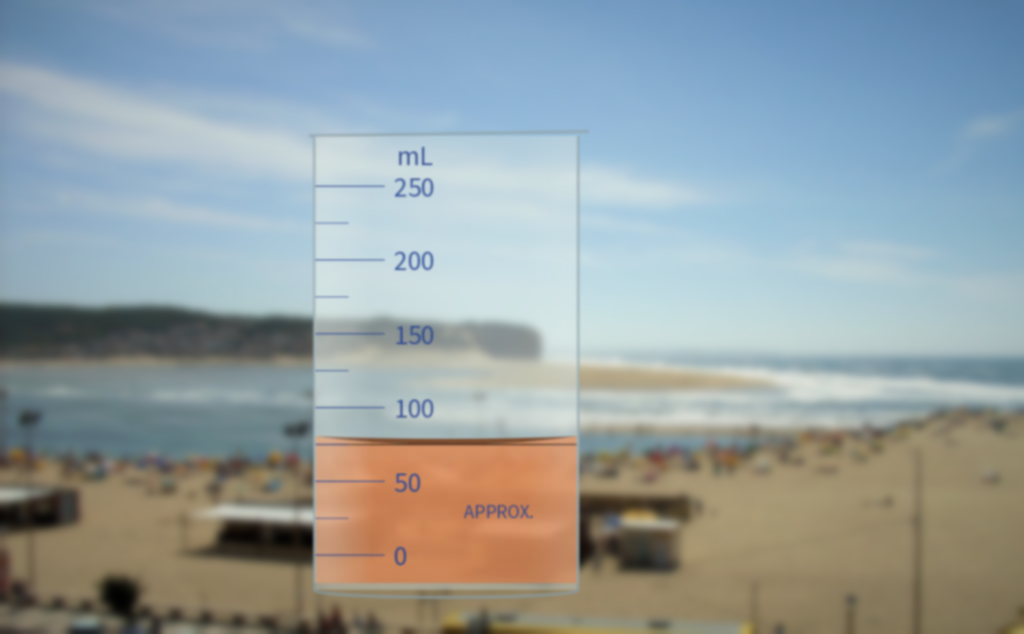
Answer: 75 mL
